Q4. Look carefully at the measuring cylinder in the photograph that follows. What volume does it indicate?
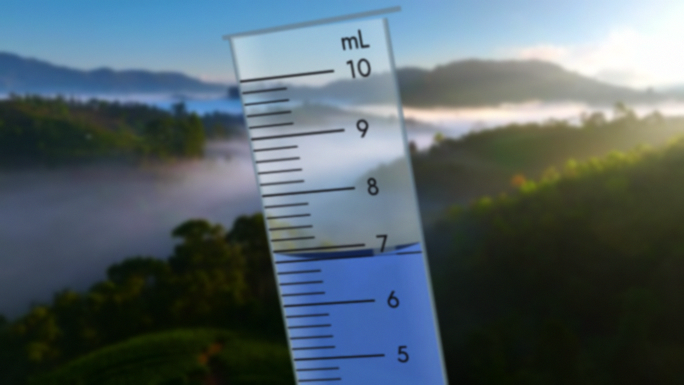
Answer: 6.8 mL
